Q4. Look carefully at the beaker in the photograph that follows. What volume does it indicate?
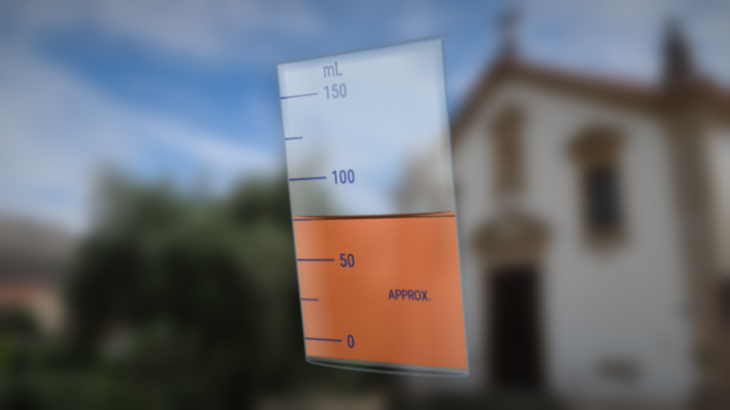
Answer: 75 mL
